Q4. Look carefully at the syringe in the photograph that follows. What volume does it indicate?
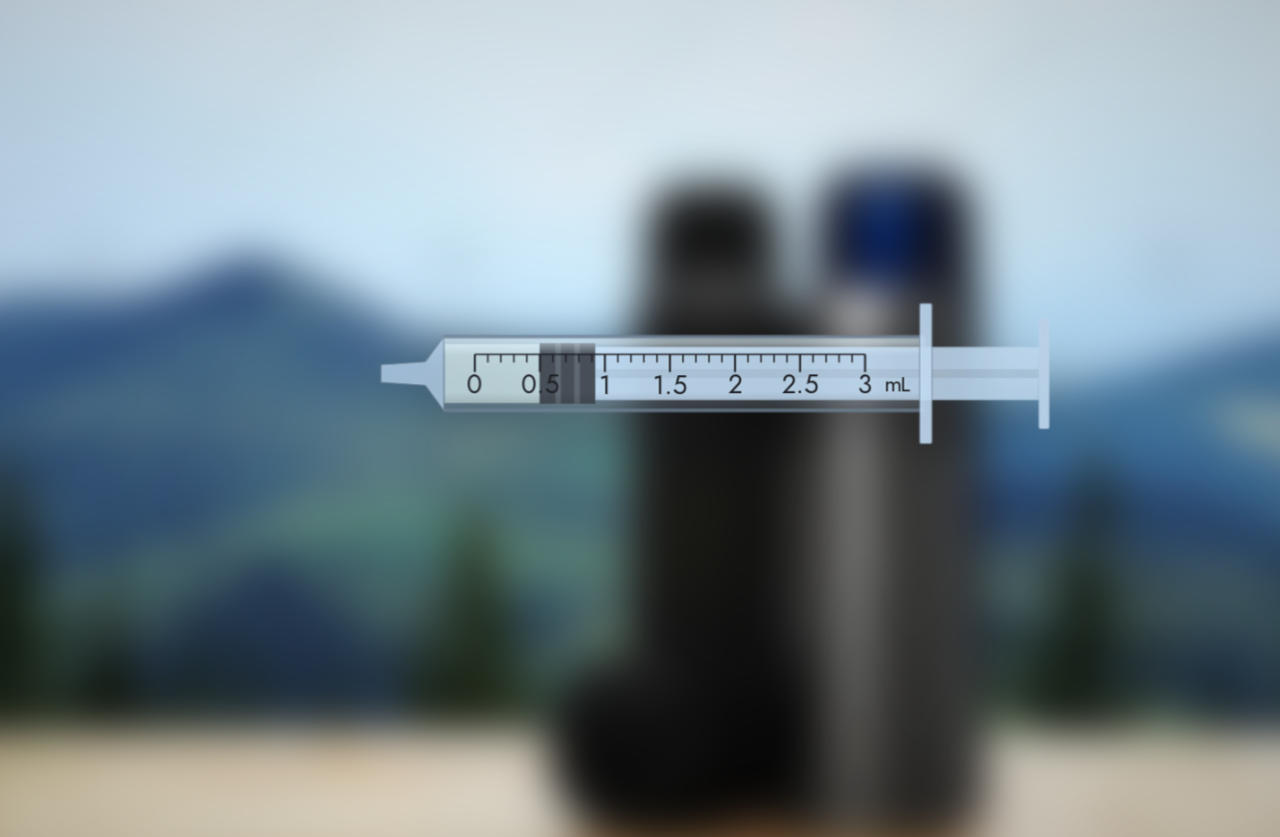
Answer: 0.5 mL
